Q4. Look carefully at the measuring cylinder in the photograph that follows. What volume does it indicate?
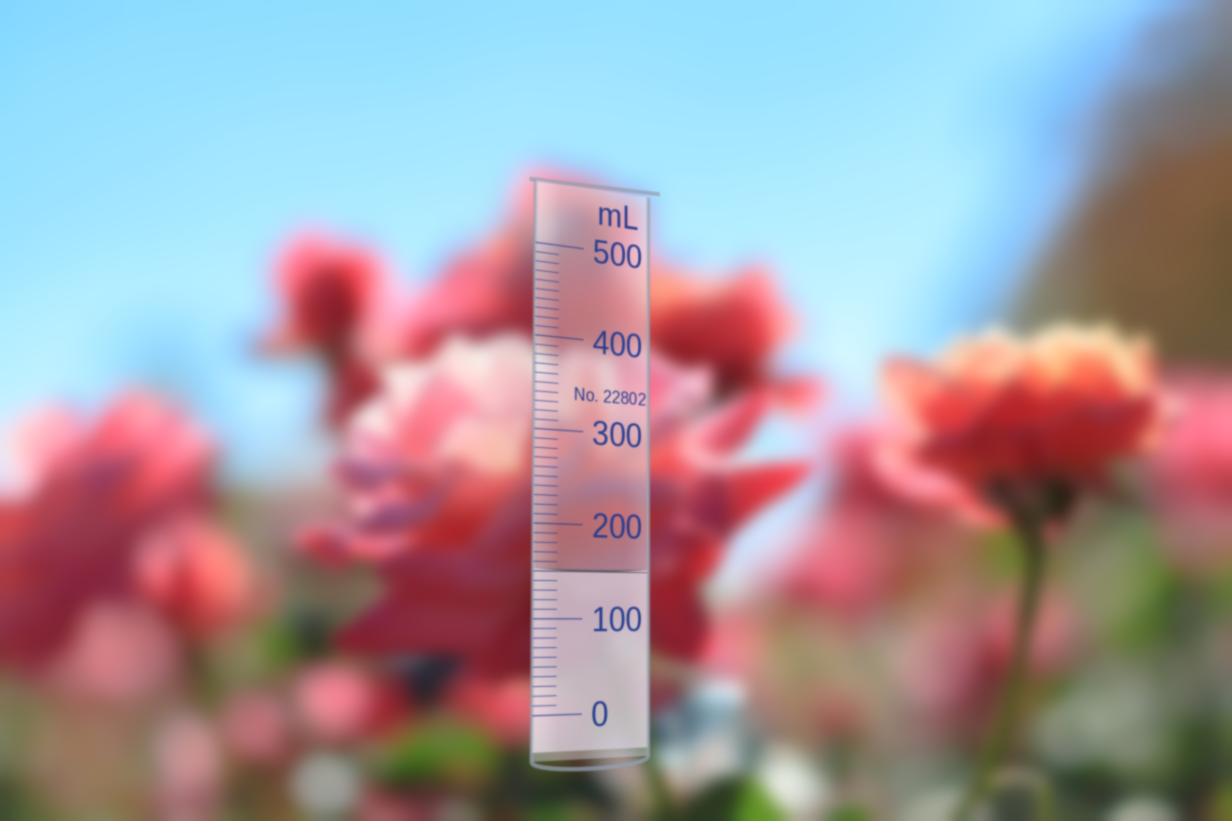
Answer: 150 mL
